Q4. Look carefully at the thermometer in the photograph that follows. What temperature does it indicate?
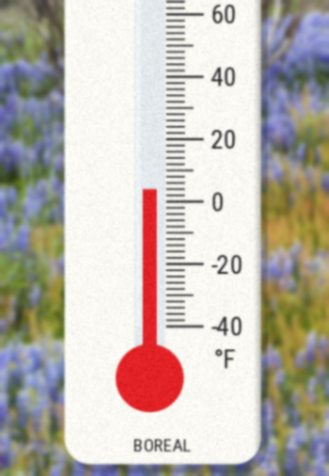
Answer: 4 °F
